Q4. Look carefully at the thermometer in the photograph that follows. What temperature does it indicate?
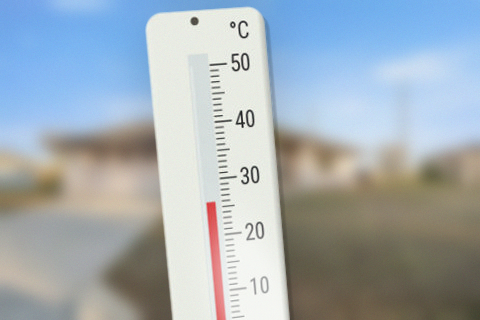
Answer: 26 °C
